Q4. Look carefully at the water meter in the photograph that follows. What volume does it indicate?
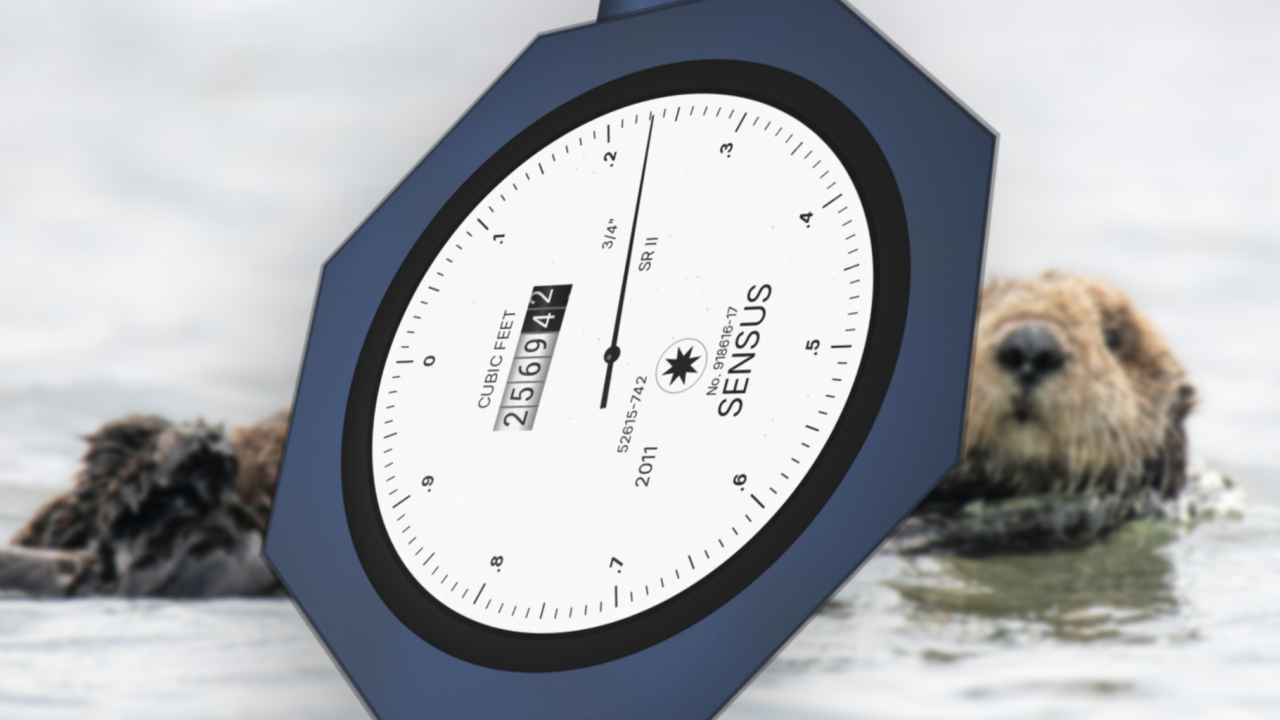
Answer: 256942.23 ft³
